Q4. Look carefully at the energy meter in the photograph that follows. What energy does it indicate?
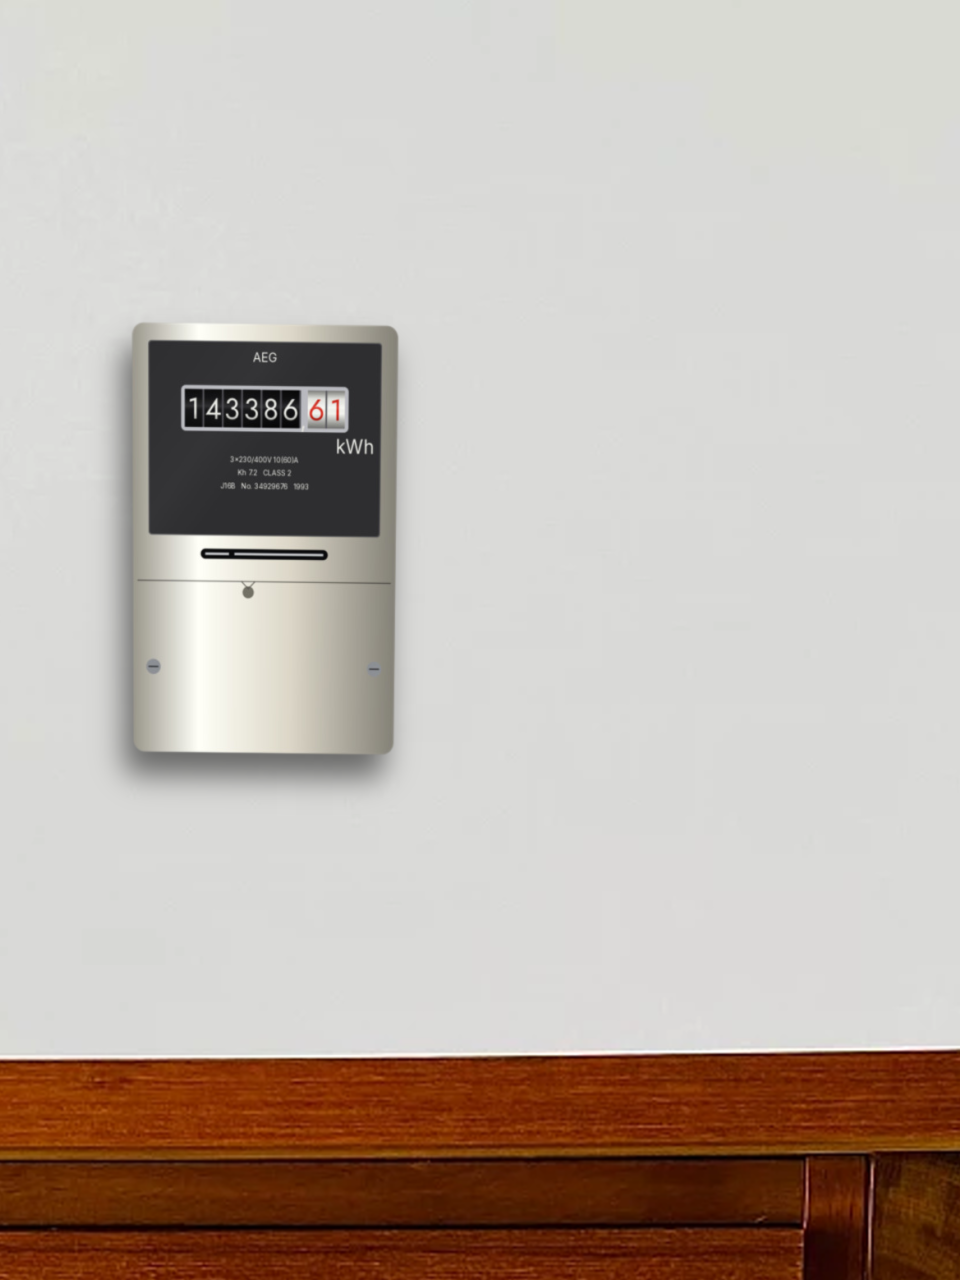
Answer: 143386.61 kWh
